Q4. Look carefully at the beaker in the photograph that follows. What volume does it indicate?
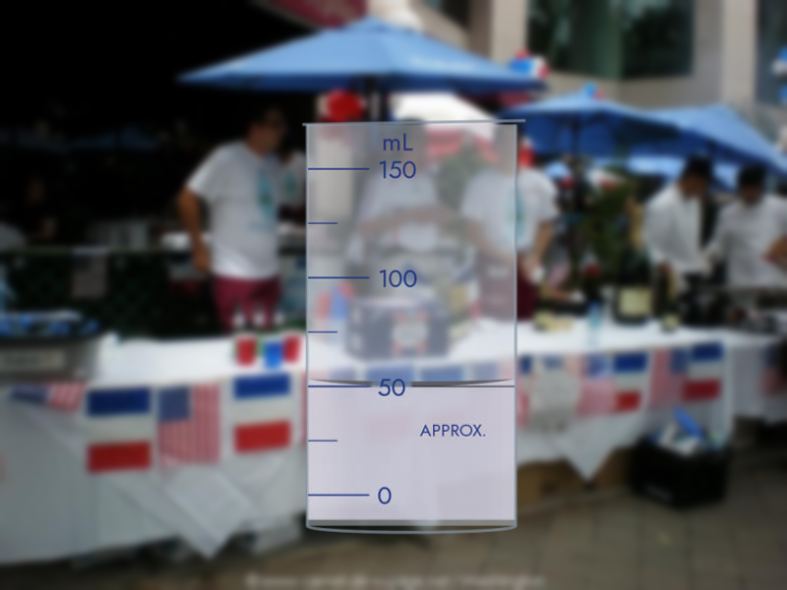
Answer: 50 mL
